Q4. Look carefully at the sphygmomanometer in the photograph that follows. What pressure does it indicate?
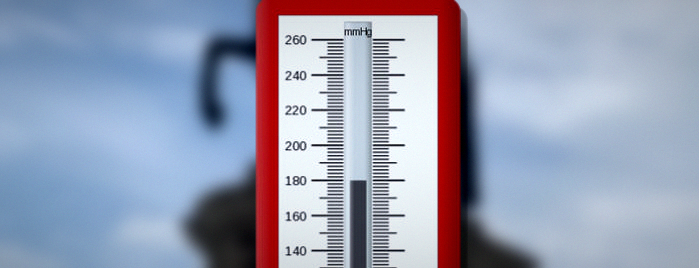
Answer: 180 mmHg
